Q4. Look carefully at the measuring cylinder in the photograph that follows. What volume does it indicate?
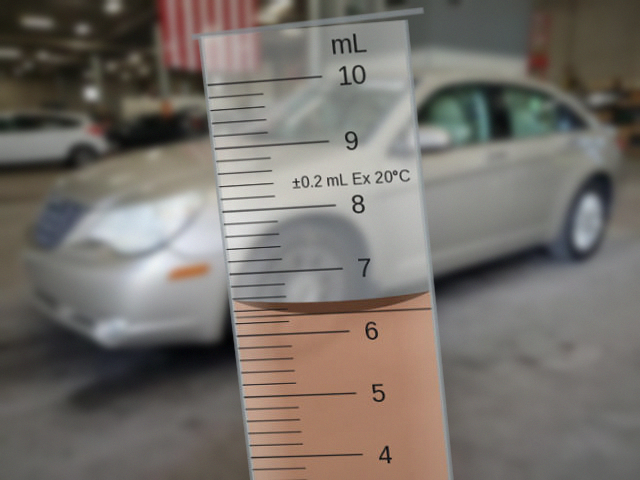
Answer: 6.3 mL
